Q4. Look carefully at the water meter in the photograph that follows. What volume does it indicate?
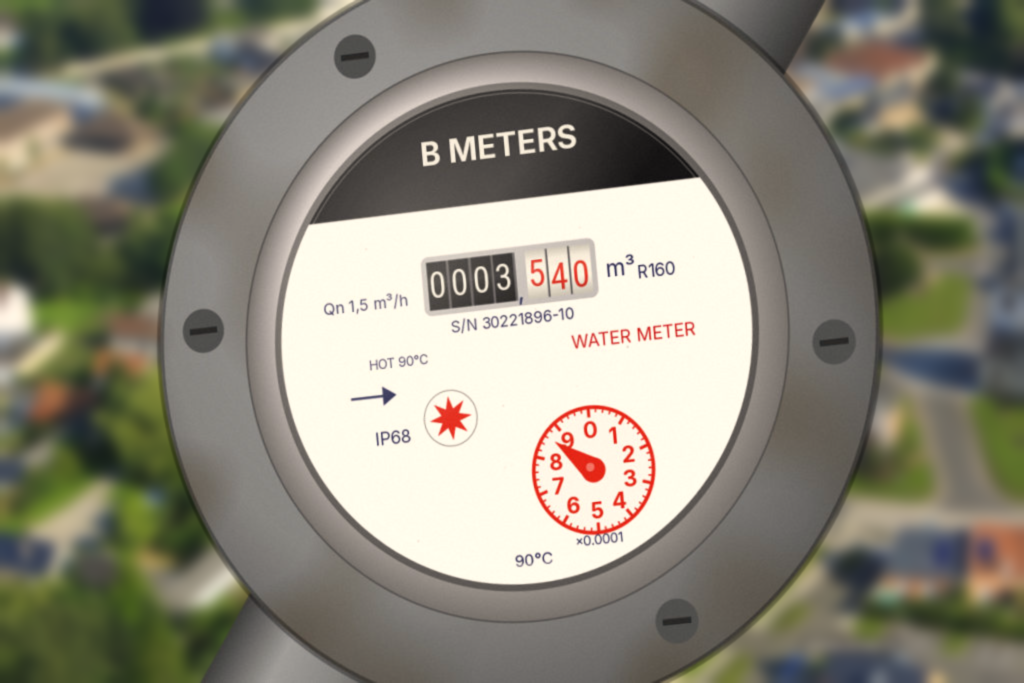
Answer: 3.5398 m³
